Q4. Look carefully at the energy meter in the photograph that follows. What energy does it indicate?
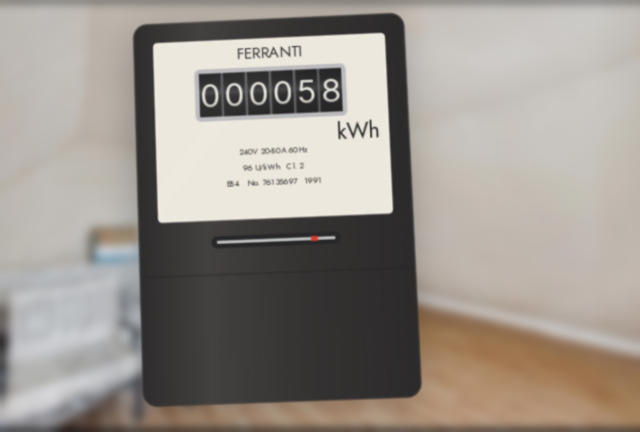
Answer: 58 kWh
